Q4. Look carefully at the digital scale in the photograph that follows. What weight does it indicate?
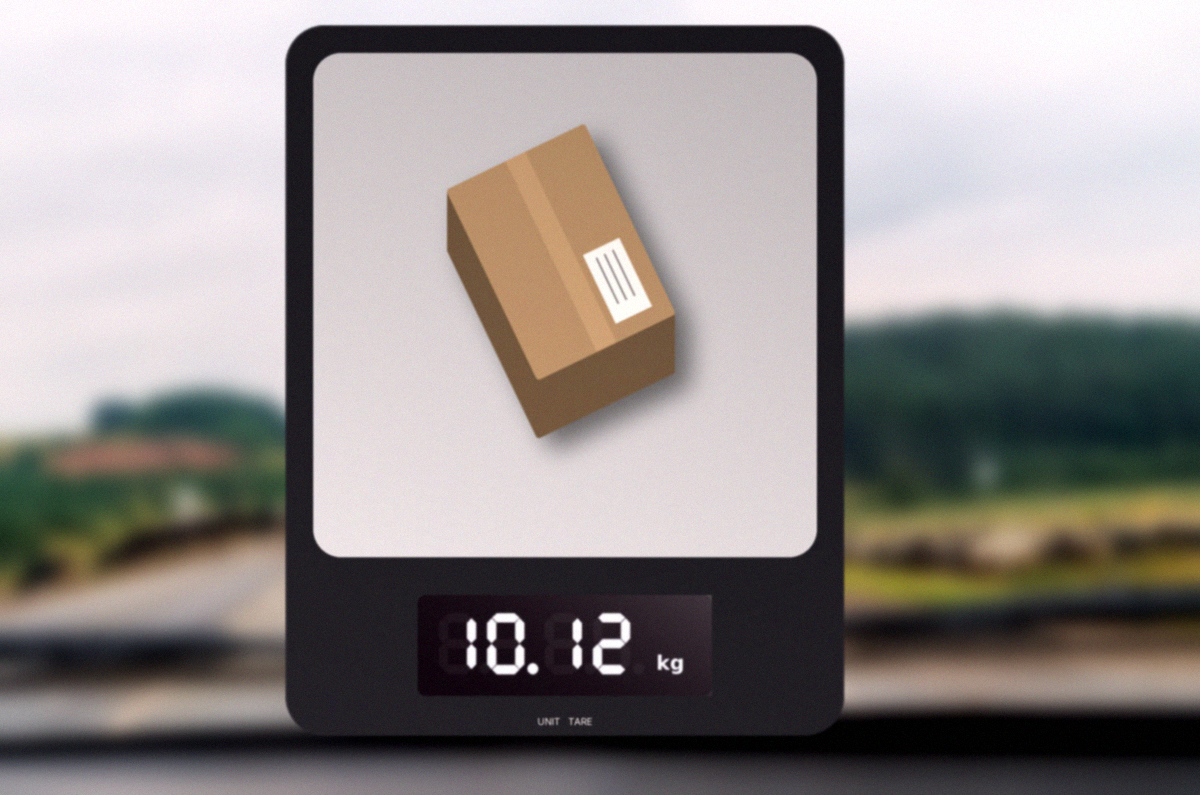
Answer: 10.12 kg
